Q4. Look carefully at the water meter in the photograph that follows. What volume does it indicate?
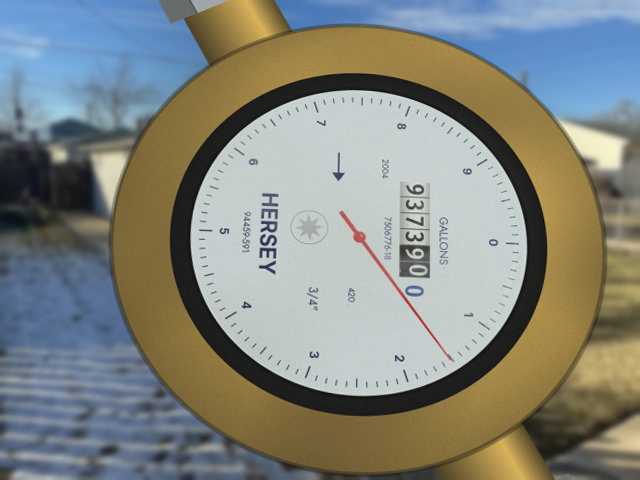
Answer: 9373901.5 gal
